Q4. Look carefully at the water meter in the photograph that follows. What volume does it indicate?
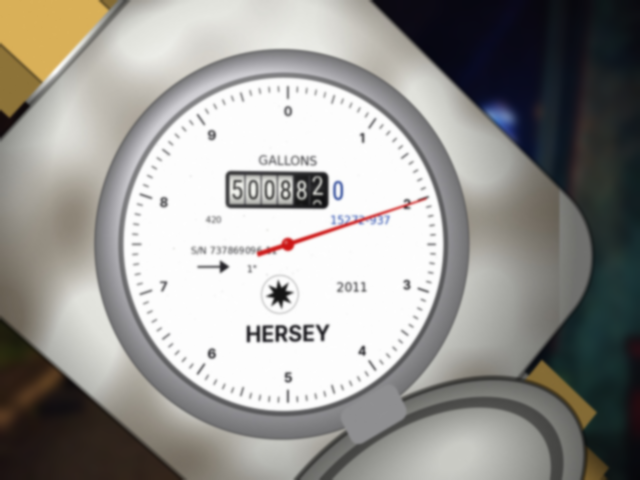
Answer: 5008822.0 gal
